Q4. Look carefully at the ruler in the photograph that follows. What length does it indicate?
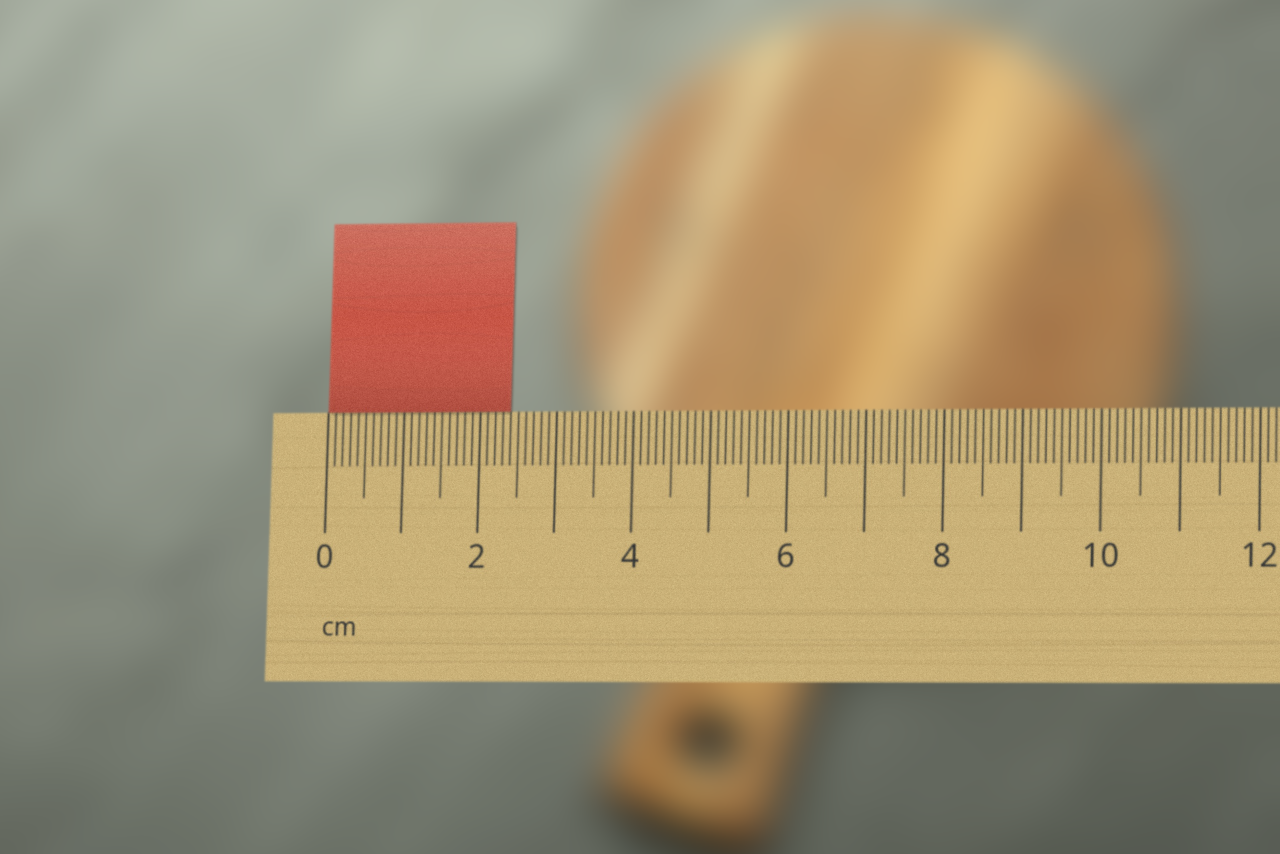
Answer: 2.4 cm
